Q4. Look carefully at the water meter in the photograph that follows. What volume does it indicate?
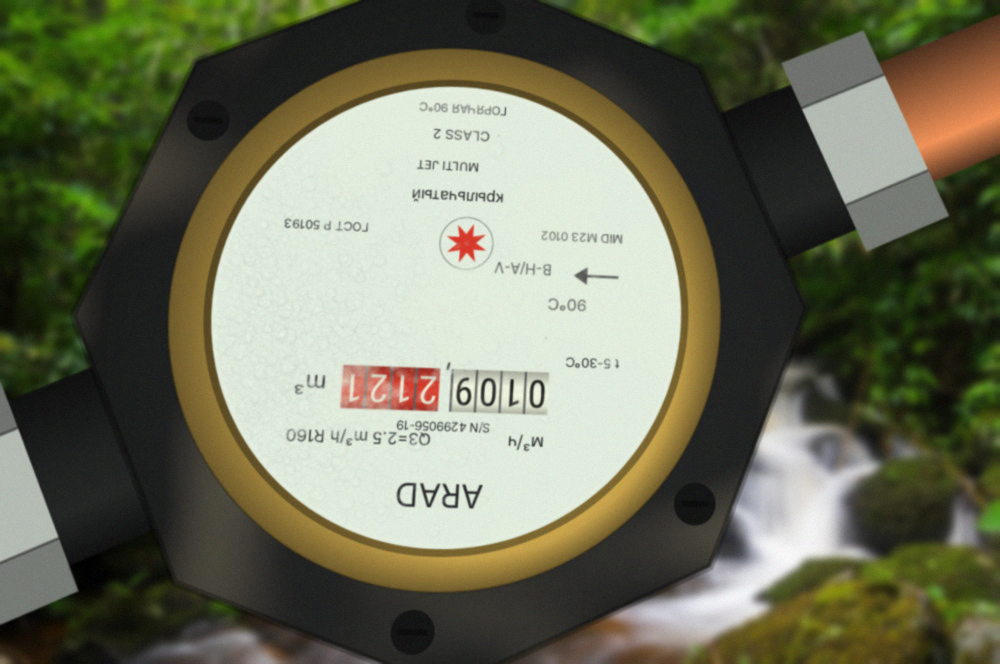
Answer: 109.2121 m³
